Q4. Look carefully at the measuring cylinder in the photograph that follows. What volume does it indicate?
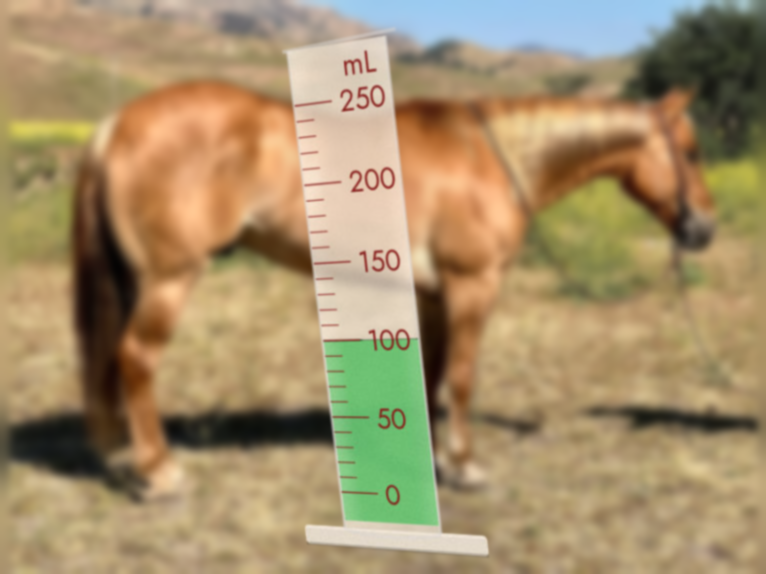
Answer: 100 mL
